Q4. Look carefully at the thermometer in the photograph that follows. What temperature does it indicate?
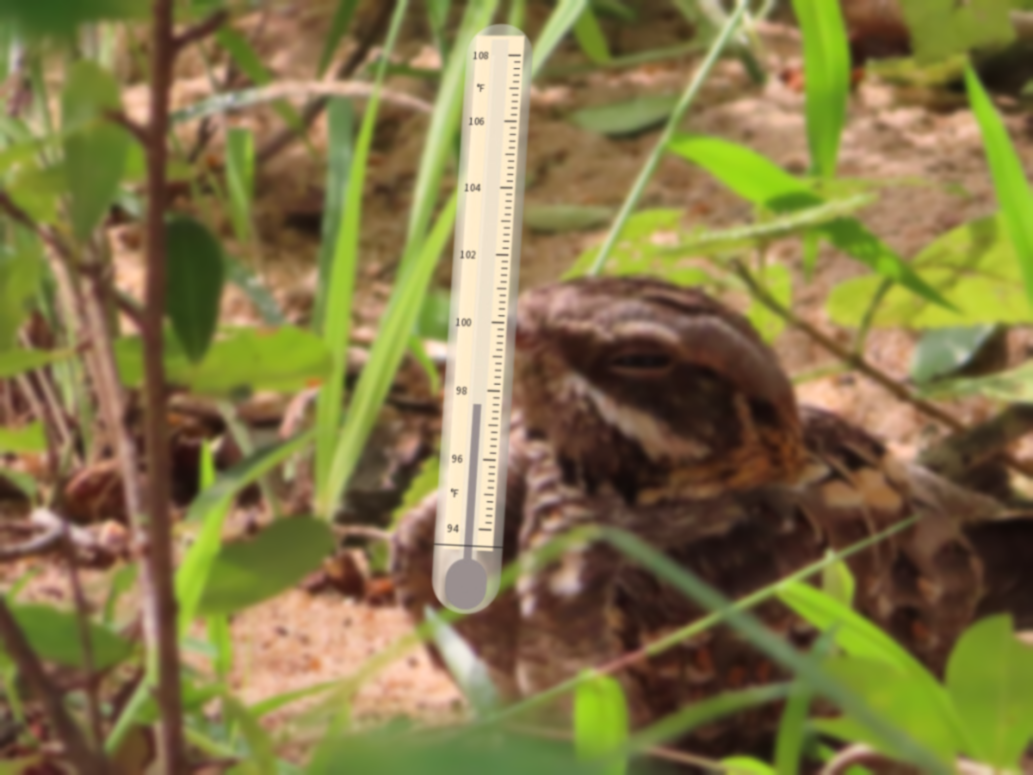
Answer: 97.6 °F
